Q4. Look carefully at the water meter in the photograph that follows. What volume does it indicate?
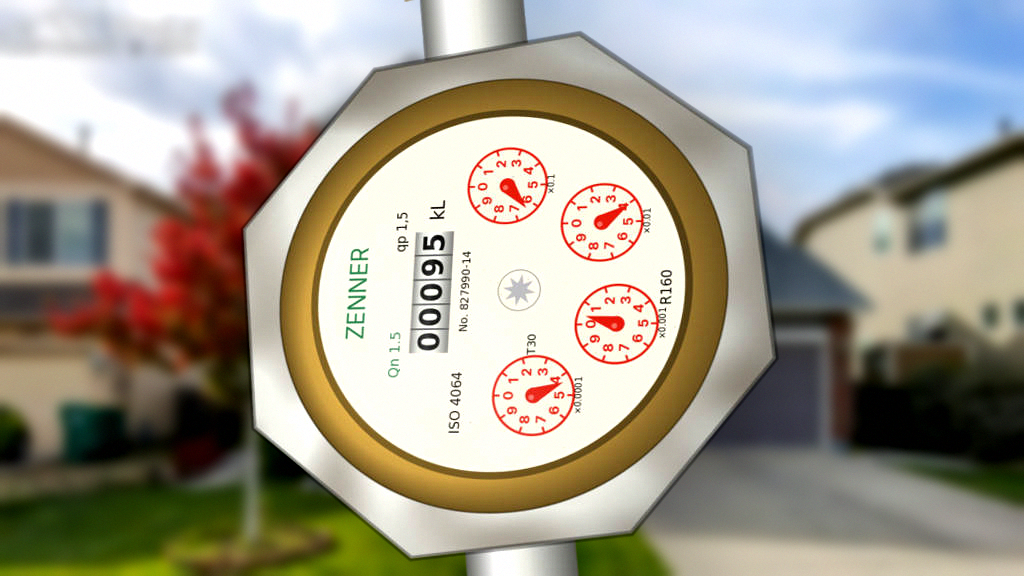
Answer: 95.6404 kL
